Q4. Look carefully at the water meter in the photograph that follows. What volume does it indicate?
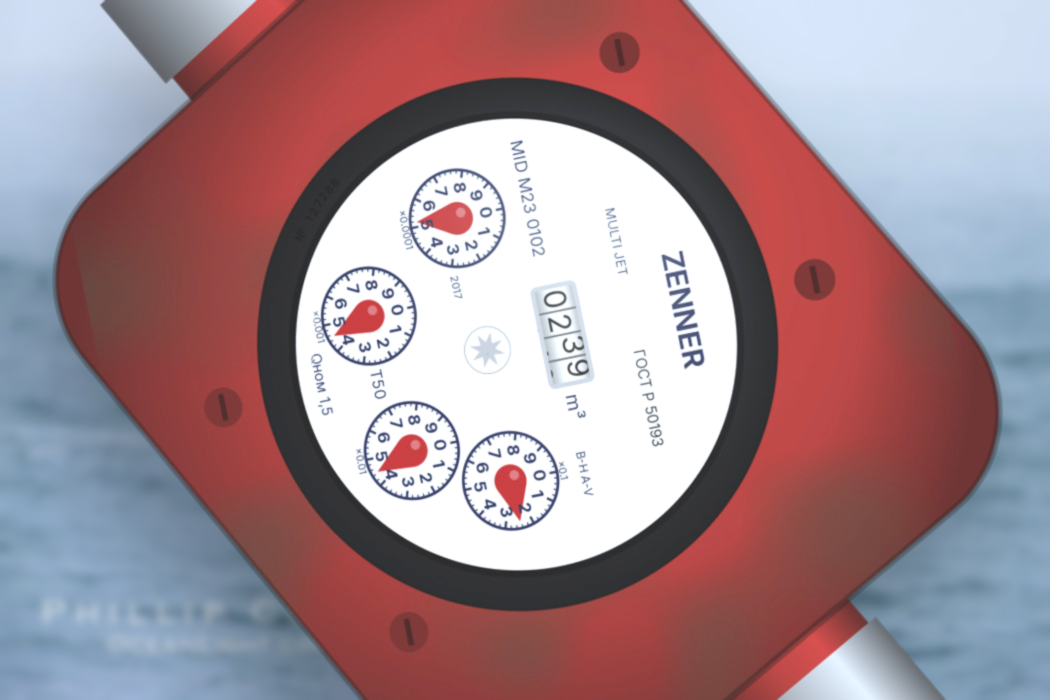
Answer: 239.2445 m³
